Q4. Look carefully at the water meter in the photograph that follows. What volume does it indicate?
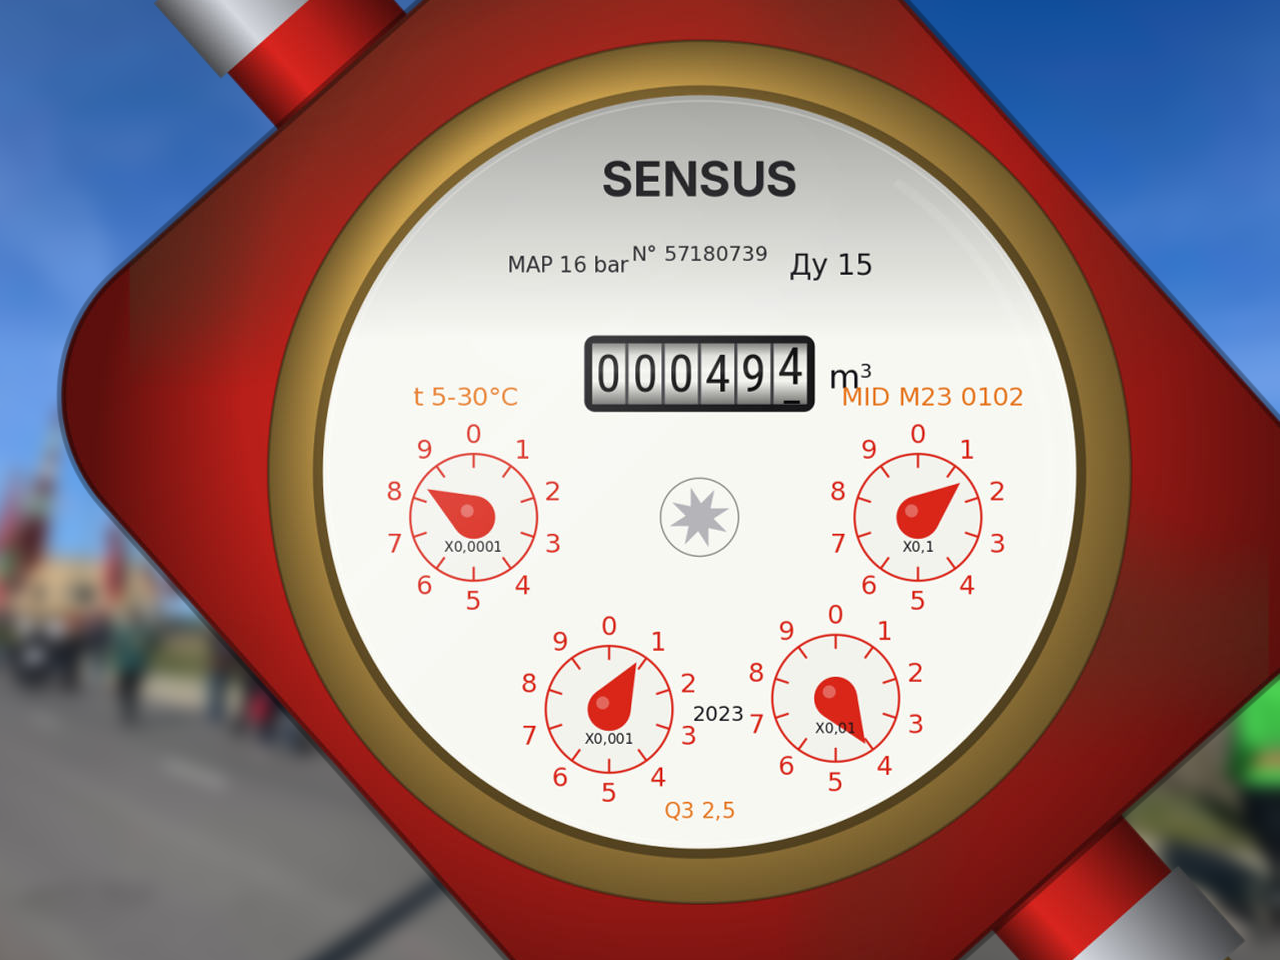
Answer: 494.1408 m³
